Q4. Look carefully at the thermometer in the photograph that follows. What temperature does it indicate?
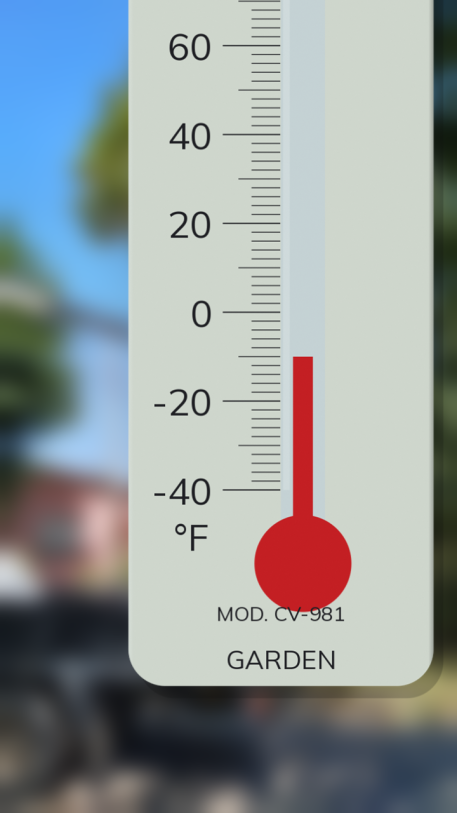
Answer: -10 °F
